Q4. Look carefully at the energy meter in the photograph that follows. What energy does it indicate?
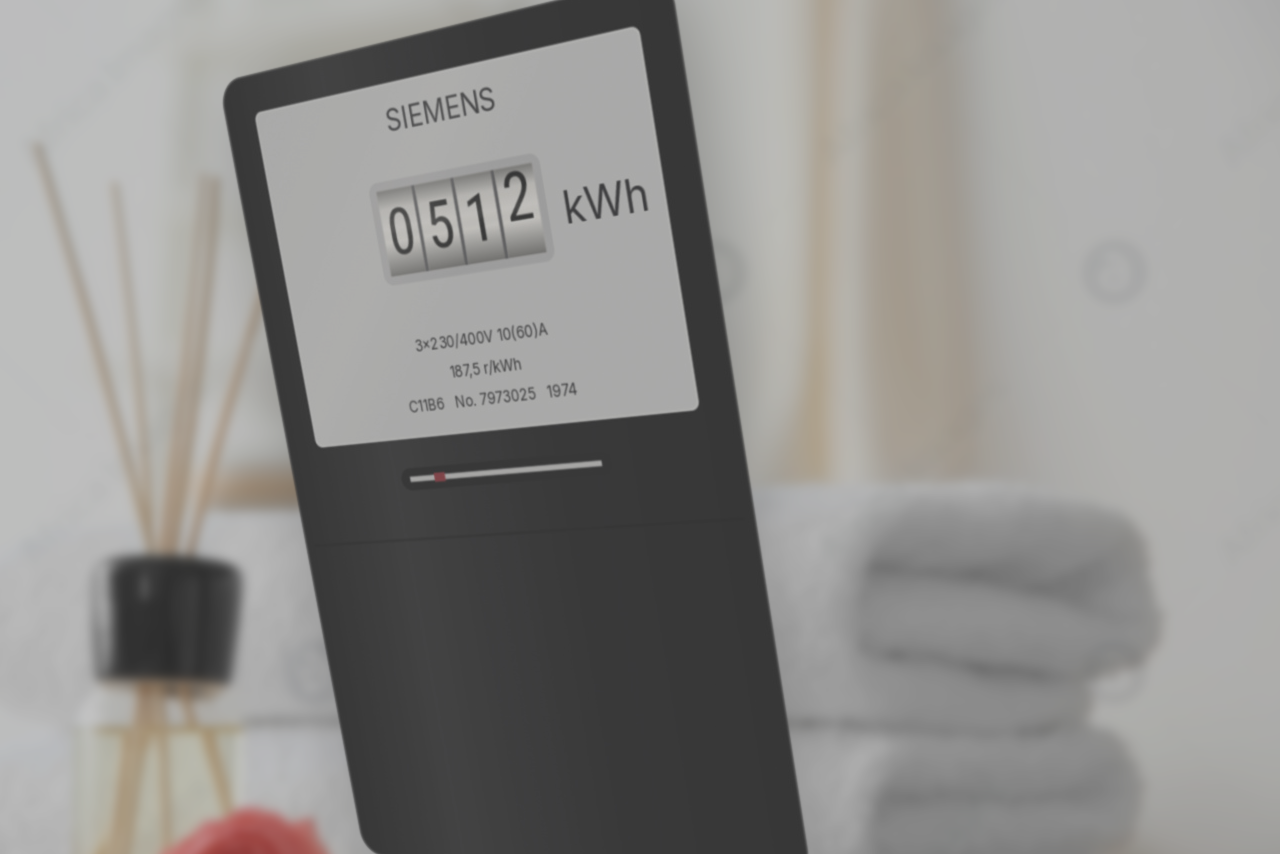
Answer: 512 kWh
